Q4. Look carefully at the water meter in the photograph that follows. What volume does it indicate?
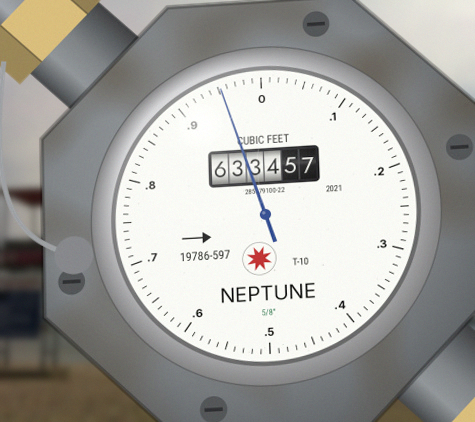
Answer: 633456.95 ft³
